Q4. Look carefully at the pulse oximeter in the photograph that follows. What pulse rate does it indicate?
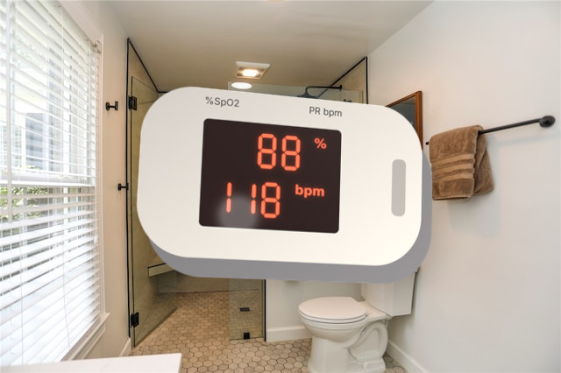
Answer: 118 bpm
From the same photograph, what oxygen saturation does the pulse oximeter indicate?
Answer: 88 %
